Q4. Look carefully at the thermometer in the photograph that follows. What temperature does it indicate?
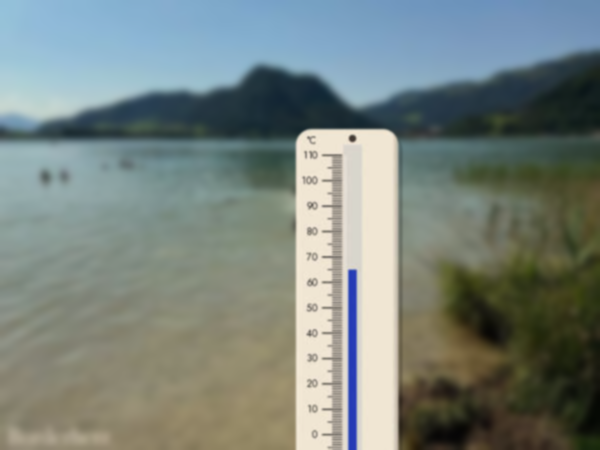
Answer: 65 °C
